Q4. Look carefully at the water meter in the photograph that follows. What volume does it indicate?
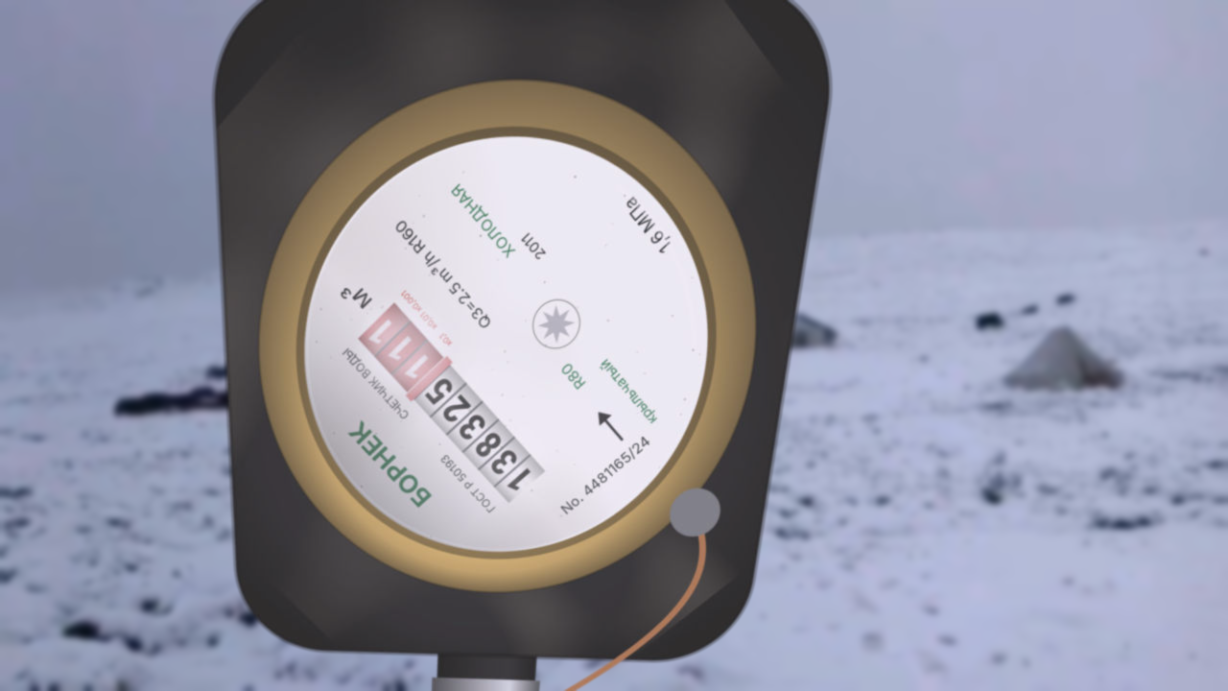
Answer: 138325.111 m³
